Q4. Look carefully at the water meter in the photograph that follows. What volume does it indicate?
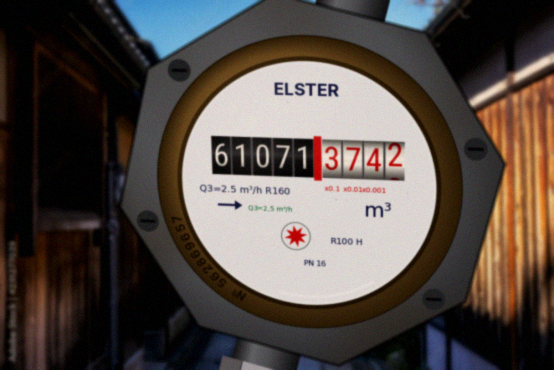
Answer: 61071.3742 m³
